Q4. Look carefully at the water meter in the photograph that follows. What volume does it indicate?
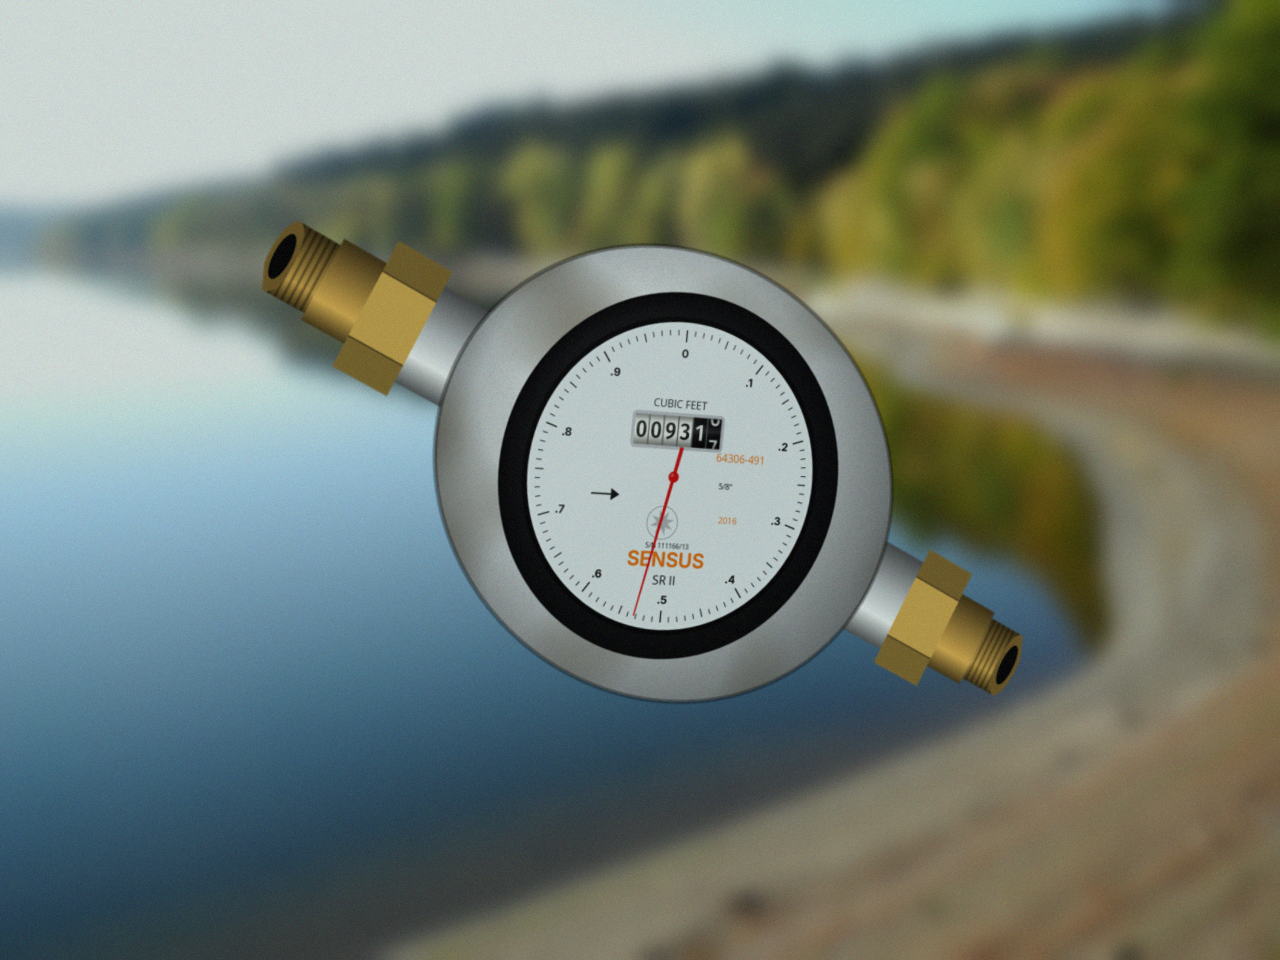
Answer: 9316.53 ft³
